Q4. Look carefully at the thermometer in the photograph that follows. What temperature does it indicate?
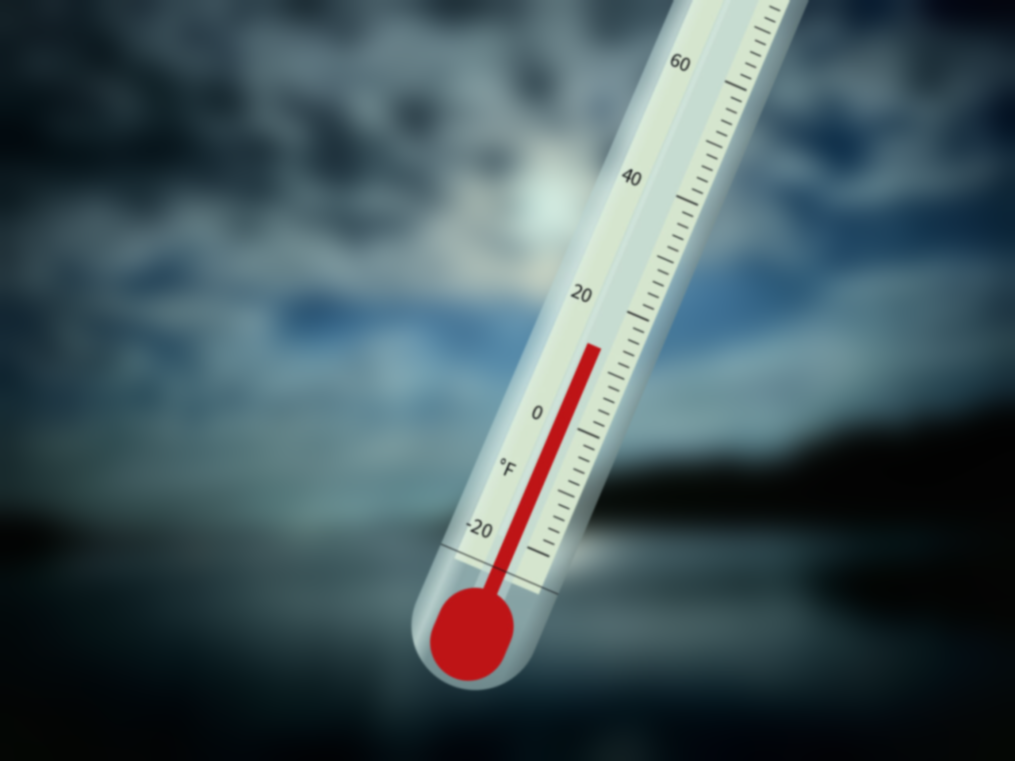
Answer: 13 °F
